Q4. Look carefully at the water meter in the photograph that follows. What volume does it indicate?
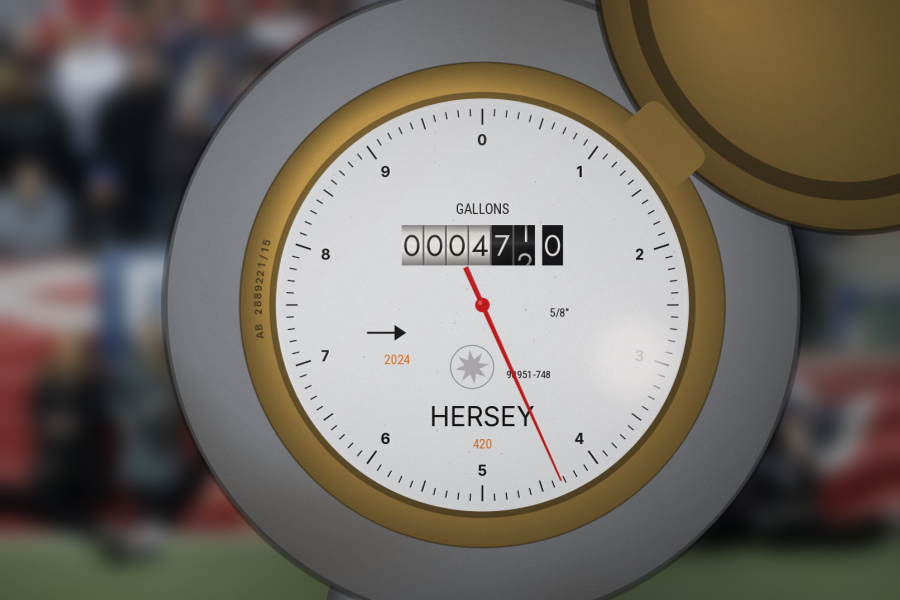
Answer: 4714.3 gal
